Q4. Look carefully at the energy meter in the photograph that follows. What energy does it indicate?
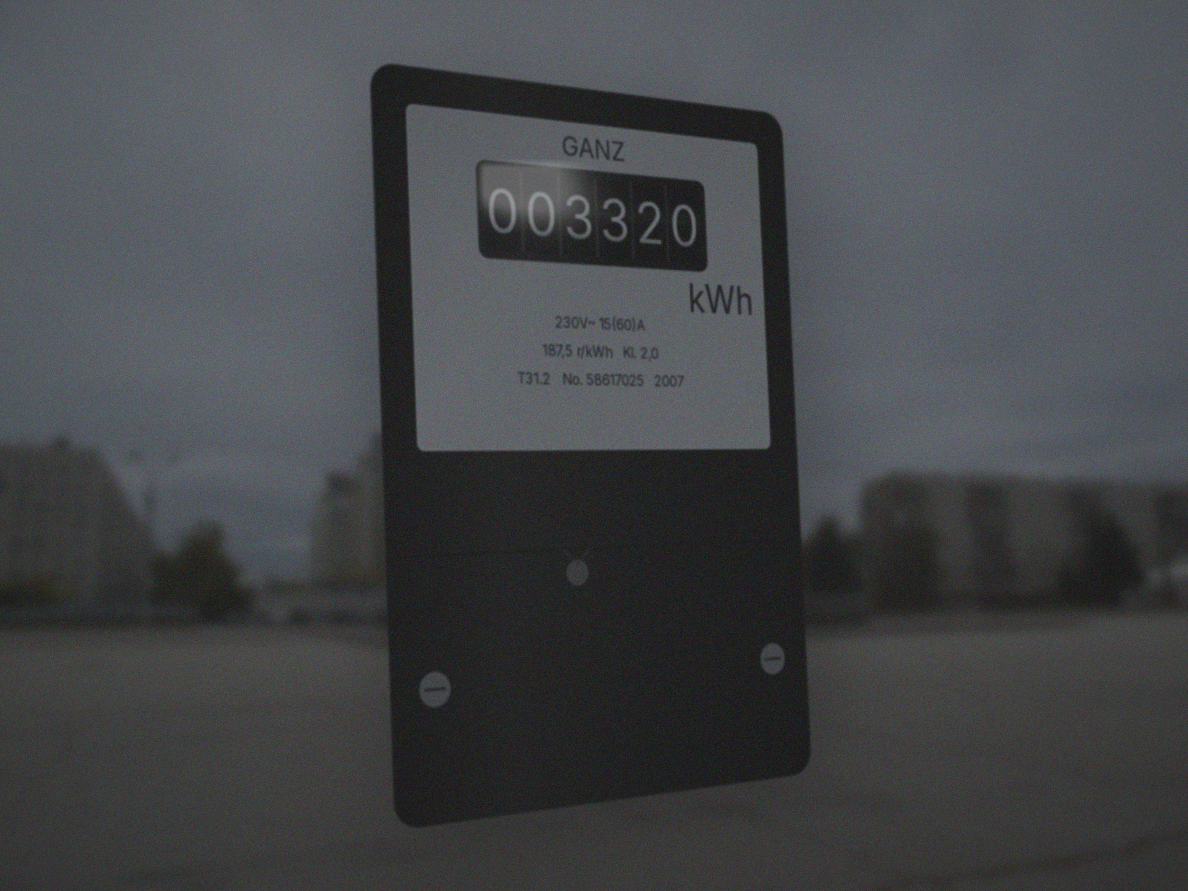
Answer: 3320 kWh
